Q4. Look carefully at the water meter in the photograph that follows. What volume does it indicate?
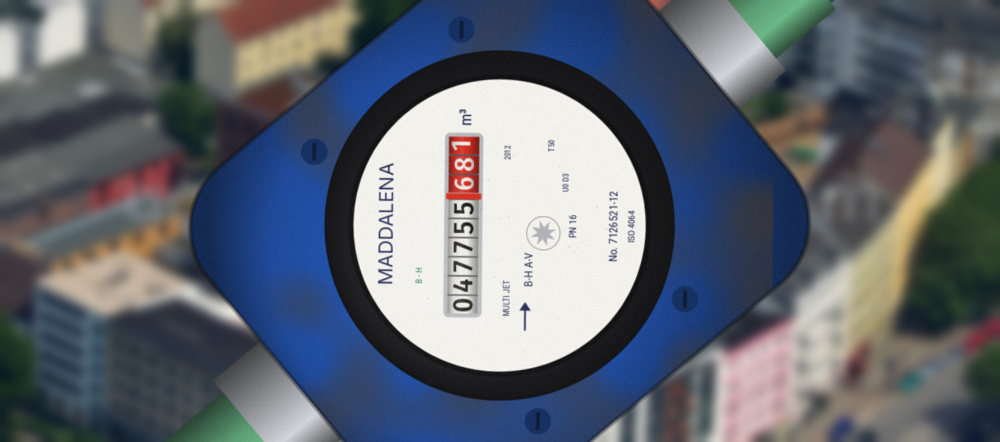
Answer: 47755.681 m³
